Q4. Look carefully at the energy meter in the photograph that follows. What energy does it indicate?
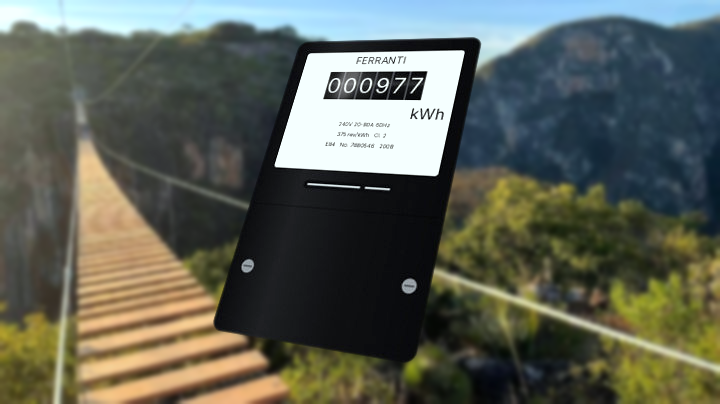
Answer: 977 kWh
